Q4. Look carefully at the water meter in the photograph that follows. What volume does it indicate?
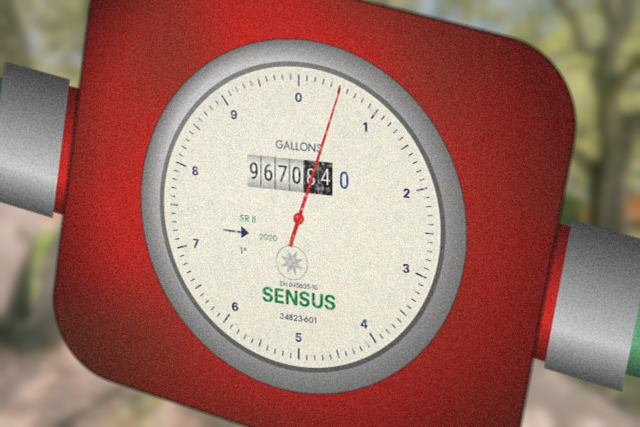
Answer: 9670840.5 gal
